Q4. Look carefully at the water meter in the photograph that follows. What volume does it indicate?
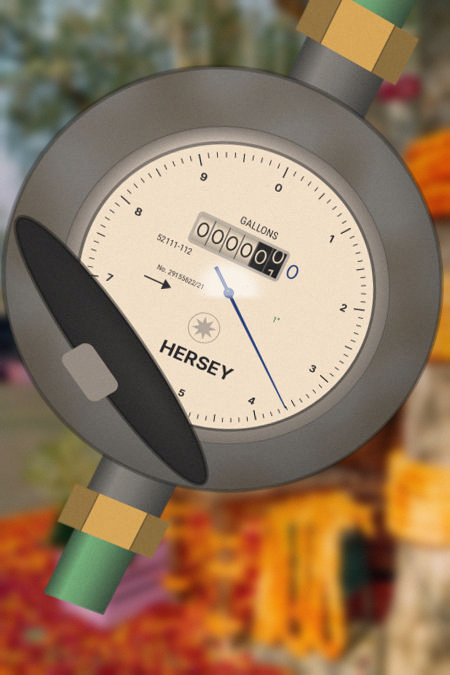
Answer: 3.6 gal
